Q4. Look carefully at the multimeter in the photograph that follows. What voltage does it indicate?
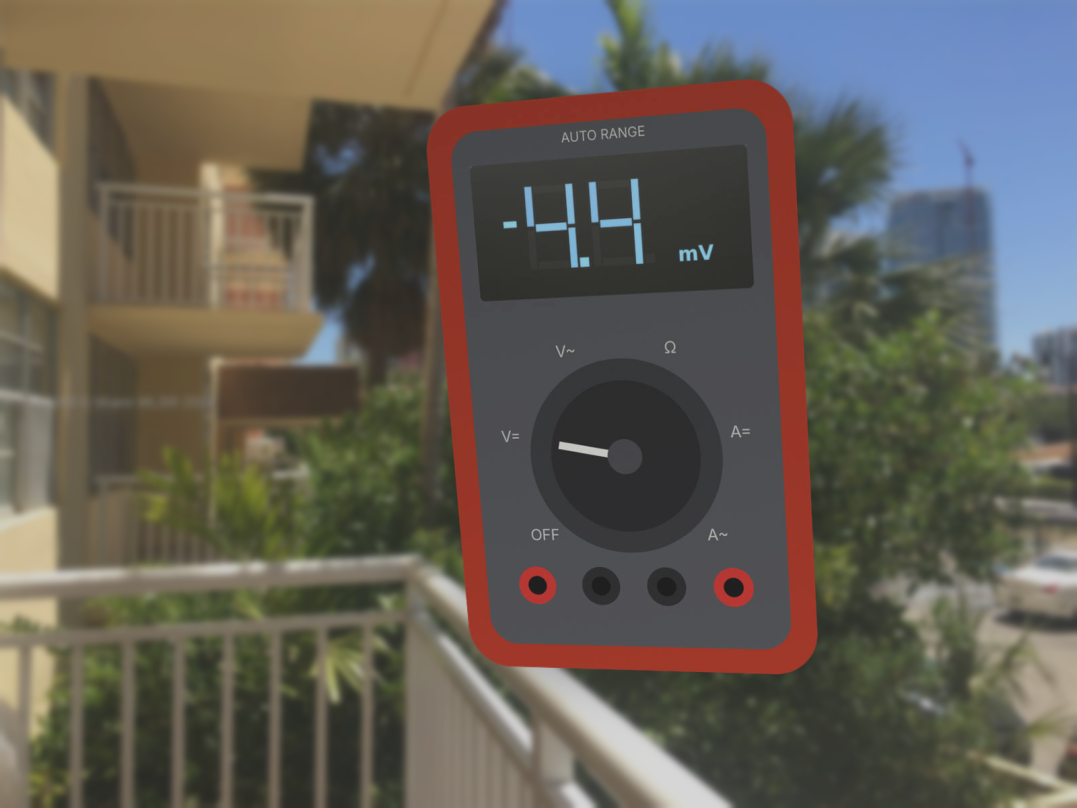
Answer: -4.4 mV
